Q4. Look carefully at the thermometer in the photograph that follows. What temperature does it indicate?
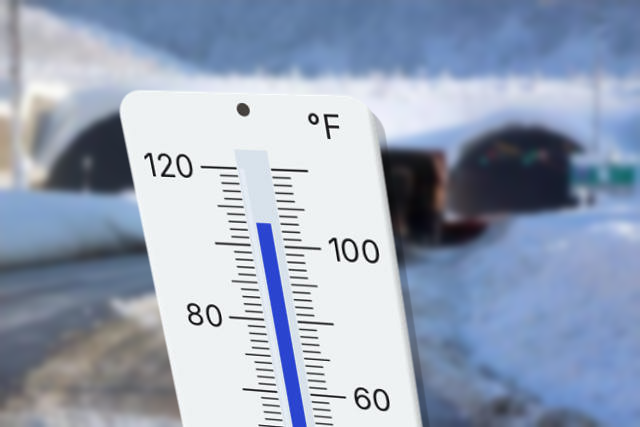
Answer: 106 °F
